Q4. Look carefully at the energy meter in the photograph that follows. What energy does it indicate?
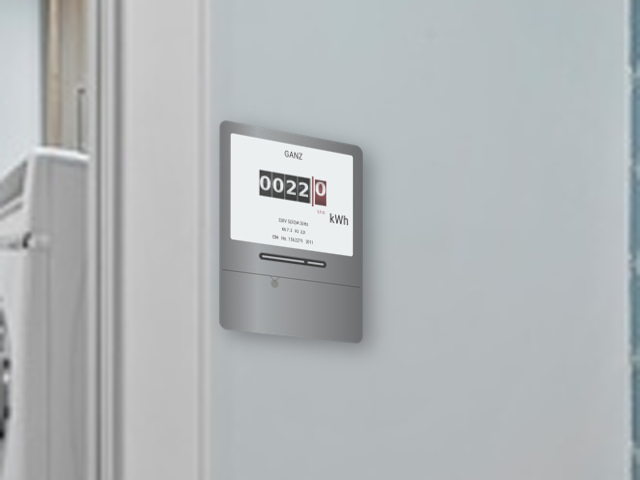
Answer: 22.0 kWh
